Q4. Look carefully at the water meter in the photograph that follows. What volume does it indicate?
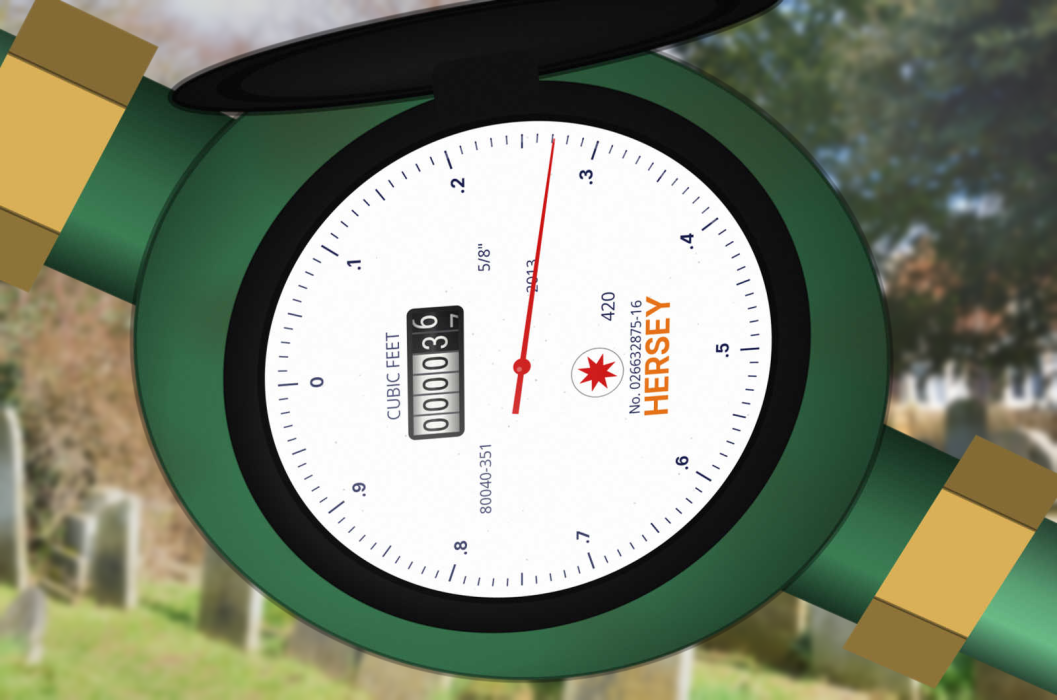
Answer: 36.27 ft³
